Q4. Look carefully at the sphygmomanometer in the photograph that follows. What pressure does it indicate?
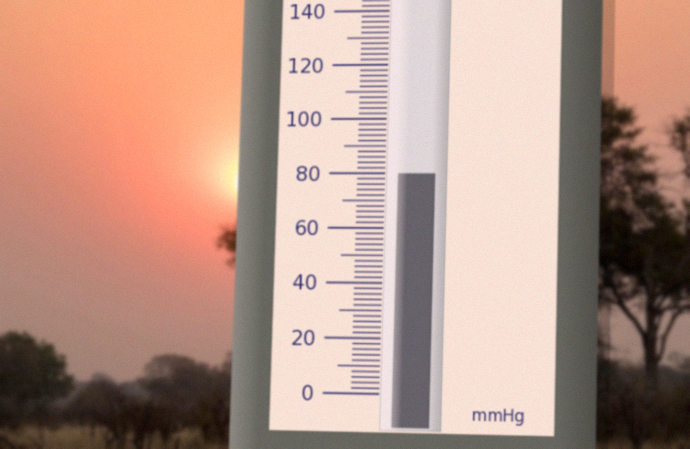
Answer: 80 mmHg
